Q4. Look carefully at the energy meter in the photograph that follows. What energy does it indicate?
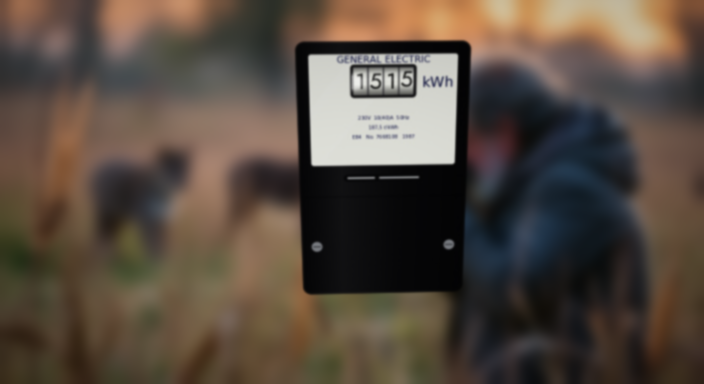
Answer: 1515 kWh
